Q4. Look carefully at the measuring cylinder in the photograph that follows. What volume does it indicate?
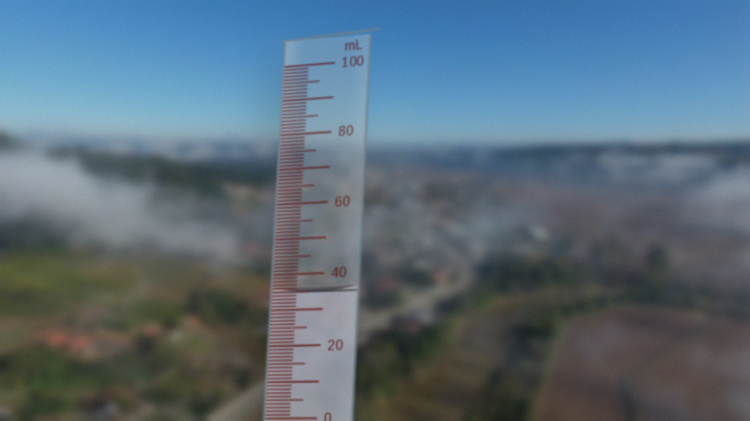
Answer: 35 mL
